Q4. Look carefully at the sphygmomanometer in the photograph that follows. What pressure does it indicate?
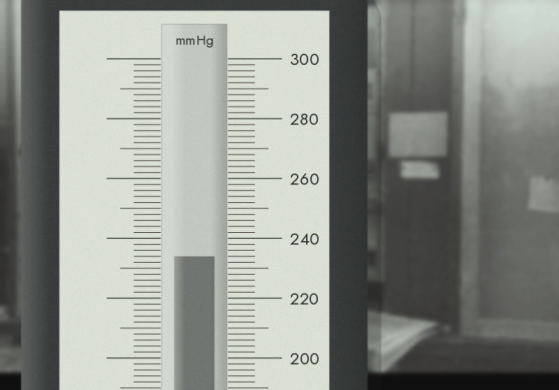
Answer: 234 mmHg
